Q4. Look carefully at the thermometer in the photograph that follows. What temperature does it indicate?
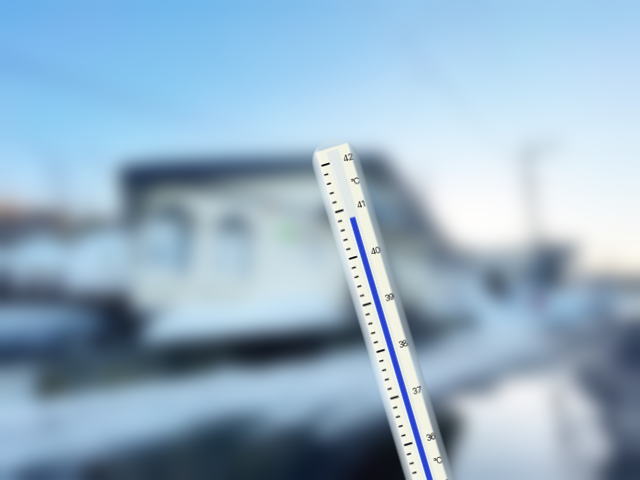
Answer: 40.8 °C
